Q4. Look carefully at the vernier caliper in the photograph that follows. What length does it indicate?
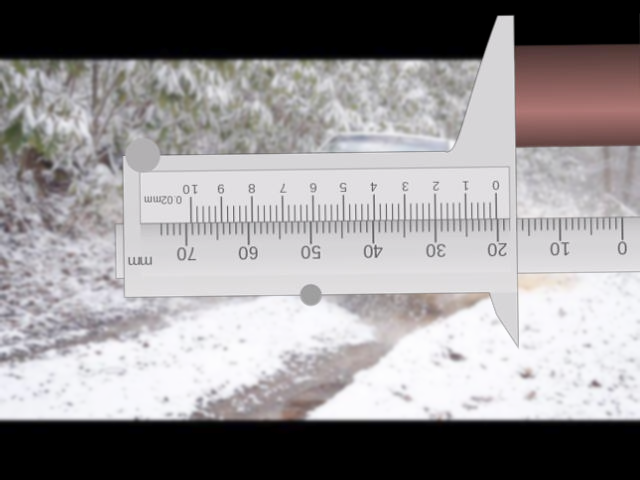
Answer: 20.2 mm
